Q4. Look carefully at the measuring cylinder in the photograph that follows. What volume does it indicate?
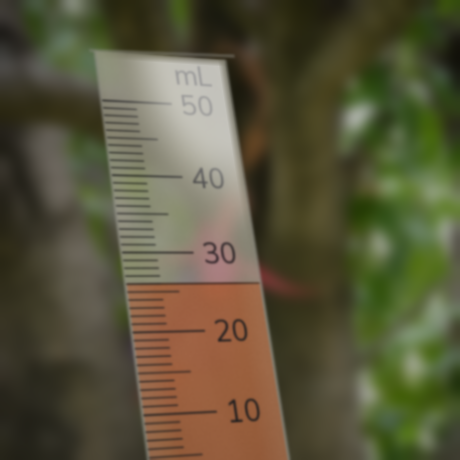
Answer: 26 mL
